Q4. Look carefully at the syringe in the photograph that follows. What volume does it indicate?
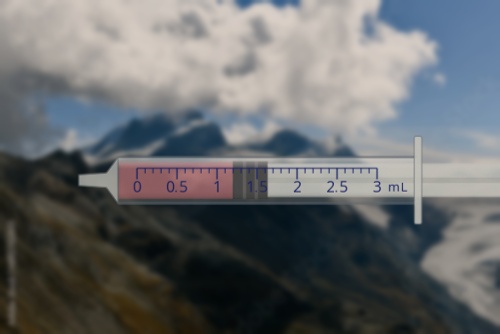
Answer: 1.2 mL
